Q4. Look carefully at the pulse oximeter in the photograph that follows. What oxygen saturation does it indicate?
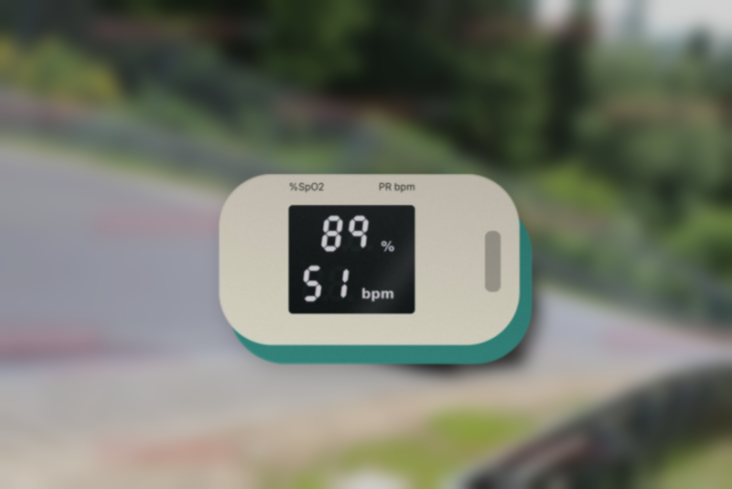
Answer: 89 %
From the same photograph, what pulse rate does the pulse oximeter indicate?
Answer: 51 bpm
